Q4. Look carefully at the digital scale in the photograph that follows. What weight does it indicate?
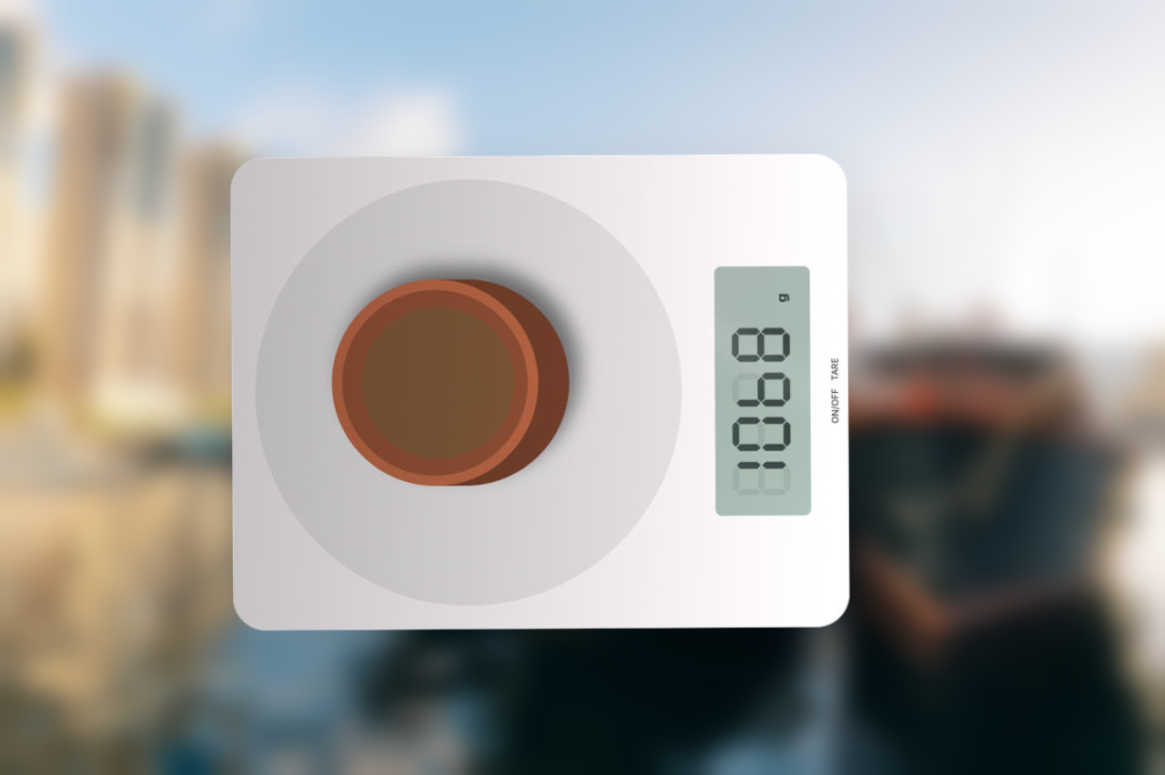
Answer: 1068 g
